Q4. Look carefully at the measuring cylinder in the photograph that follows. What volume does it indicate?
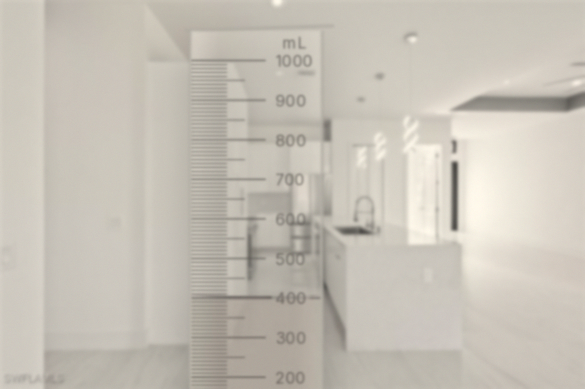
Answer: 400 mL
